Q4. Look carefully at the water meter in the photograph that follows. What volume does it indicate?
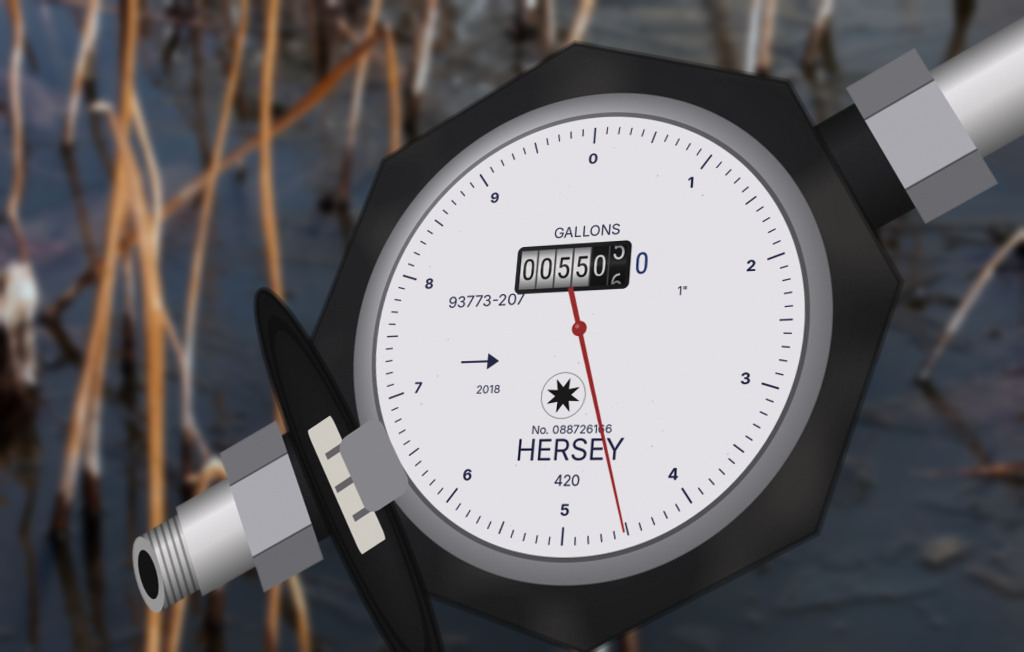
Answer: 55054.5 gal
